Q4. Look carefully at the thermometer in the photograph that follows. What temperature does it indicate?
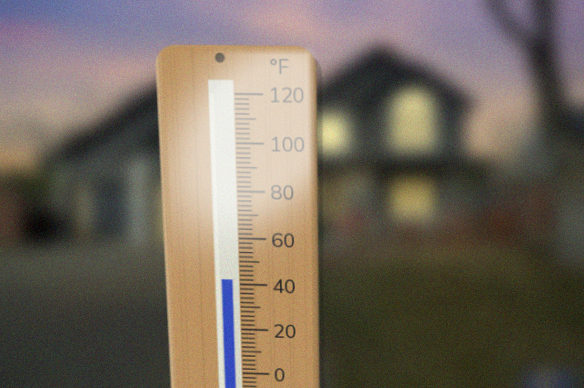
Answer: 42 °F
